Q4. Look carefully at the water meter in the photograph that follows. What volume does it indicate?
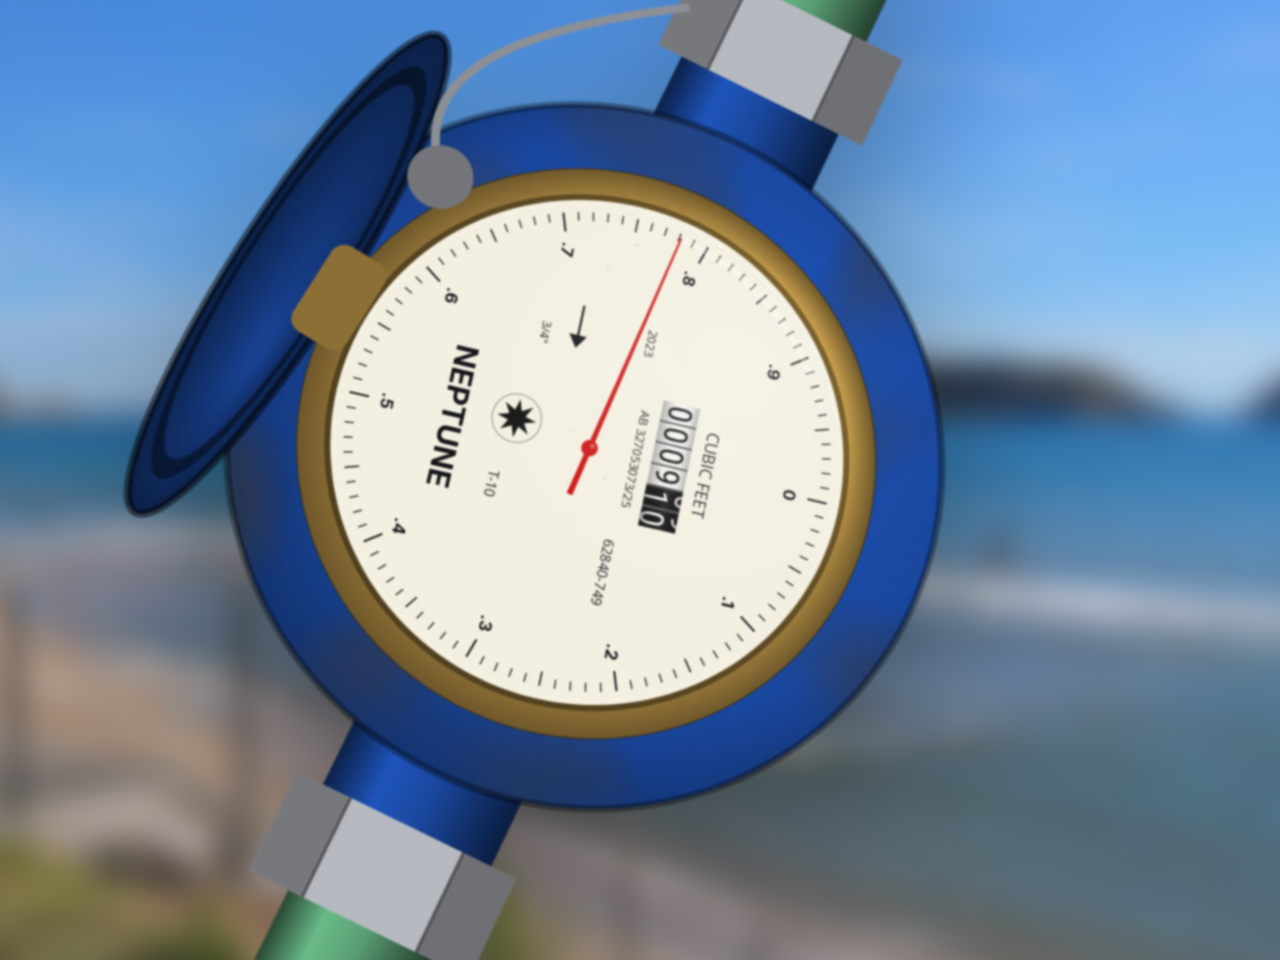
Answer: 909.78 ft³
